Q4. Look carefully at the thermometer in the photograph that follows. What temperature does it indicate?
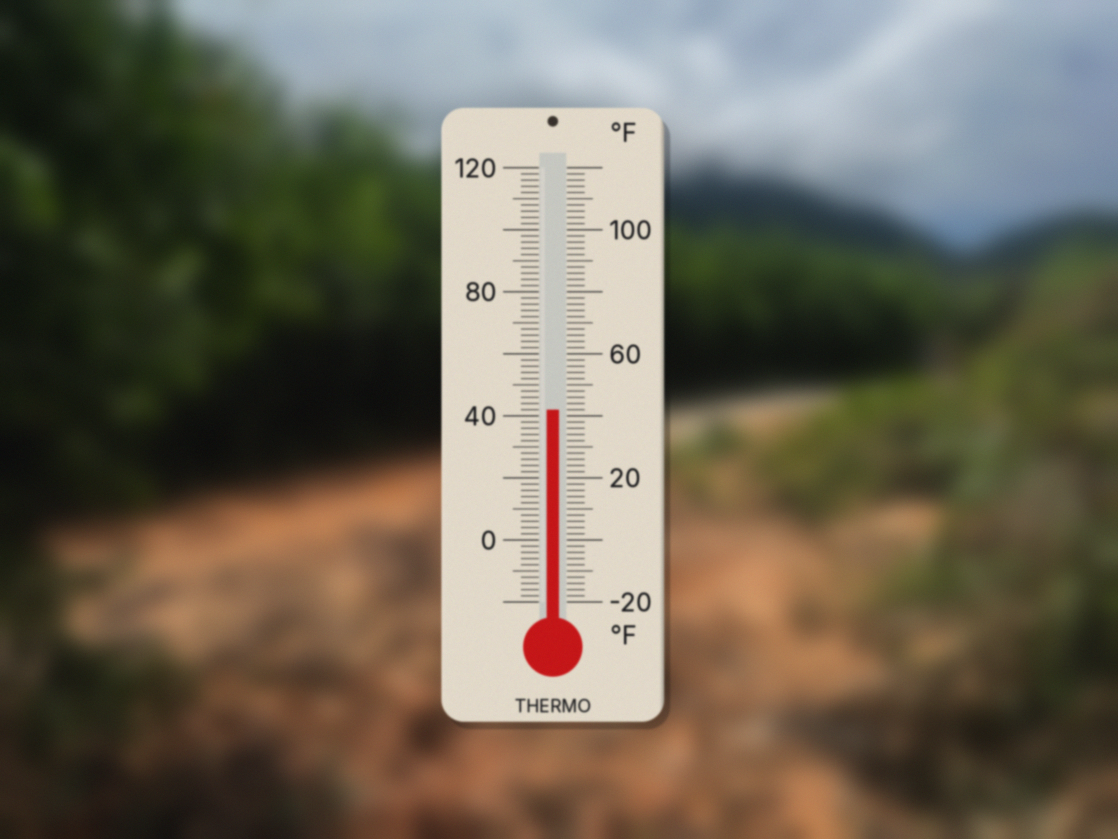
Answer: 42 °F
